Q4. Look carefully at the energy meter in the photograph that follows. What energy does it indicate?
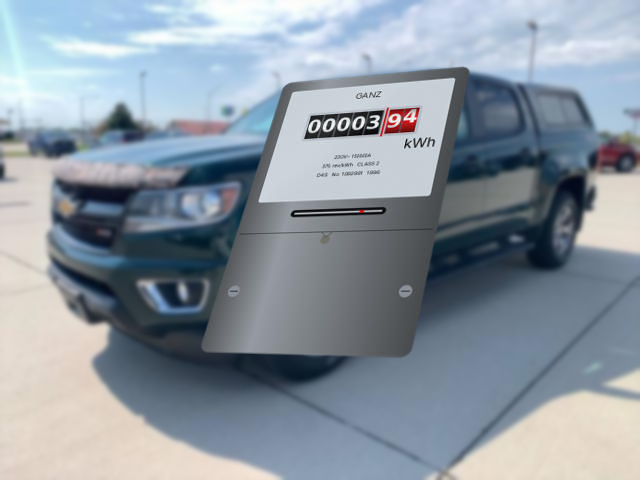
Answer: 3.94 kWh
